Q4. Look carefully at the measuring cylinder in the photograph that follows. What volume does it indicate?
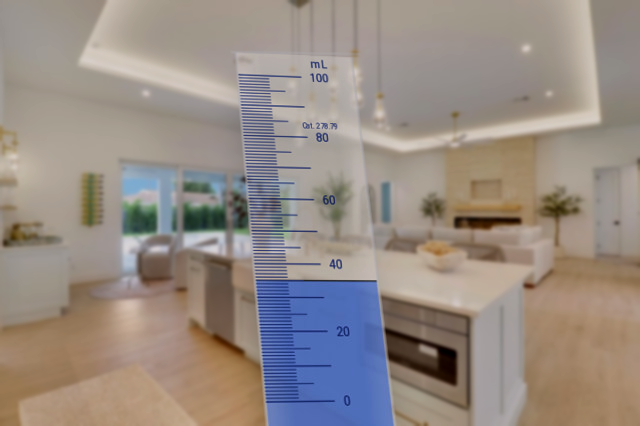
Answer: 35 mL
